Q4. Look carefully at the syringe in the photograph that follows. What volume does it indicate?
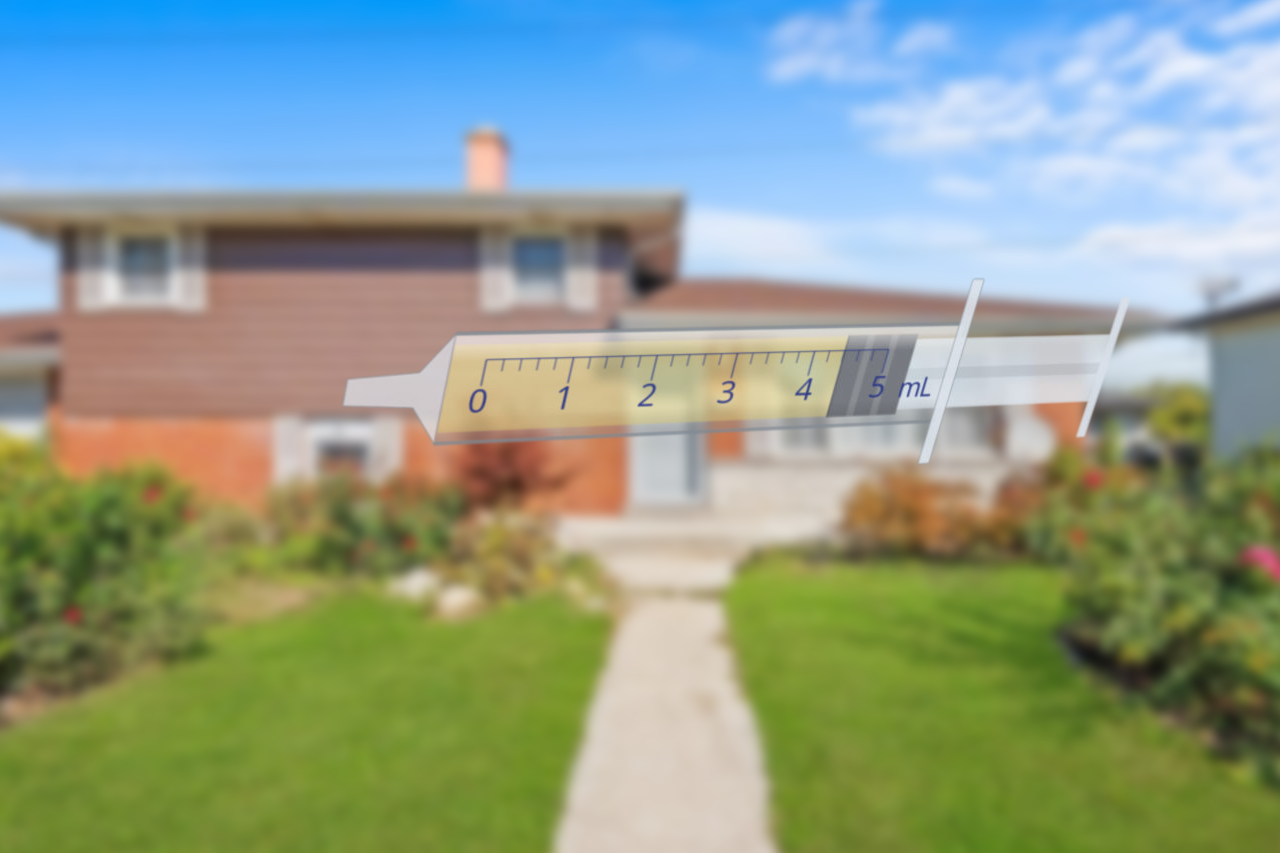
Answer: 4.4 mL
